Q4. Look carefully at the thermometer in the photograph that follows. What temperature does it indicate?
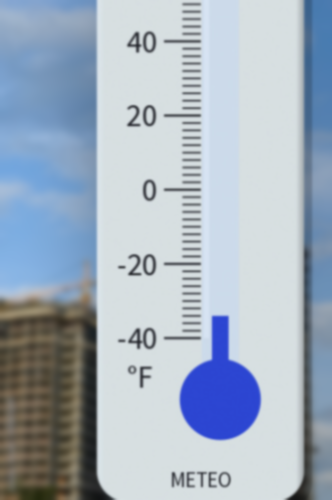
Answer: -34 °F
